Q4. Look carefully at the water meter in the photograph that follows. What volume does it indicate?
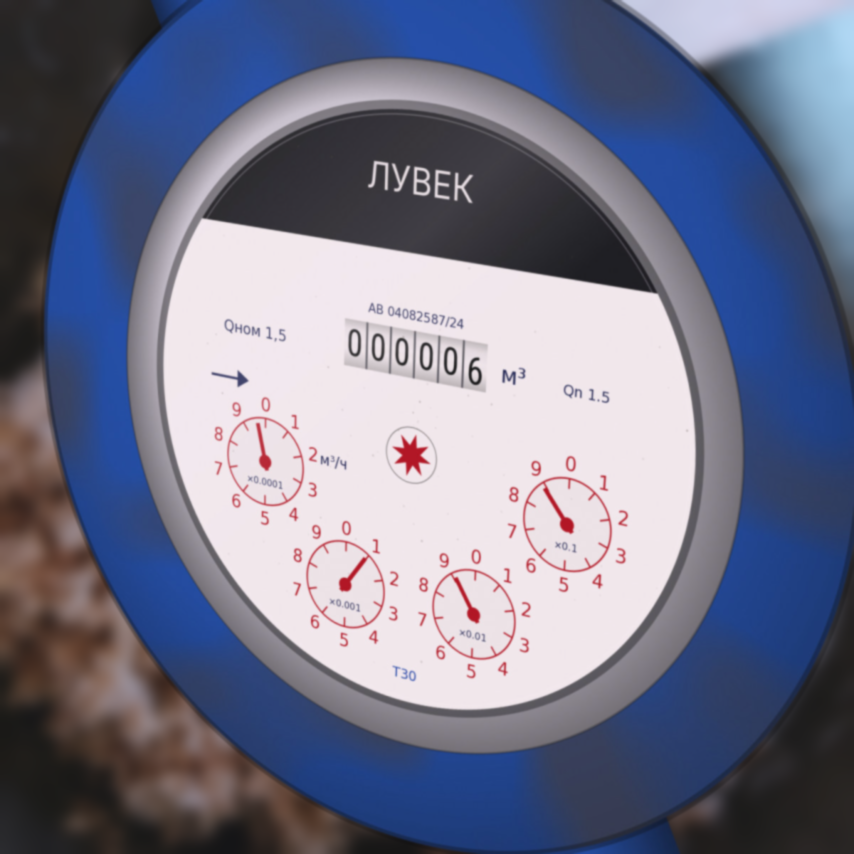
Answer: 5.8909 m³
